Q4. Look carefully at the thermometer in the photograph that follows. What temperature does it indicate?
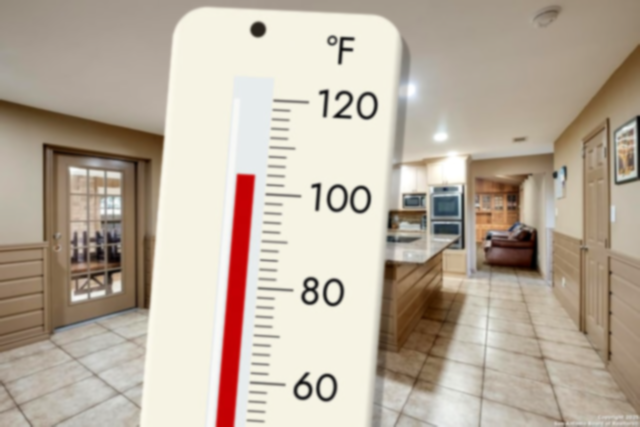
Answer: 104 °F
